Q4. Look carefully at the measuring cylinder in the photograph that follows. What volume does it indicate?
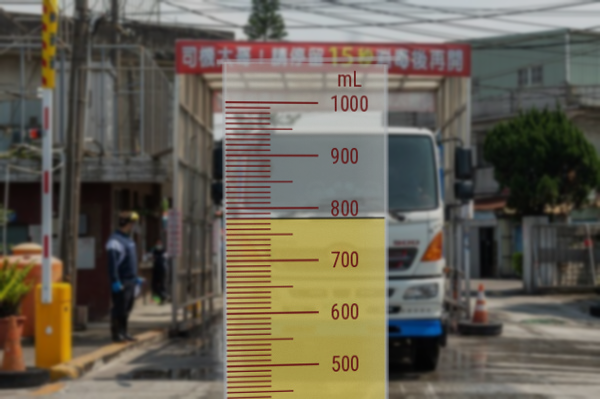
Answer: 780 mL
